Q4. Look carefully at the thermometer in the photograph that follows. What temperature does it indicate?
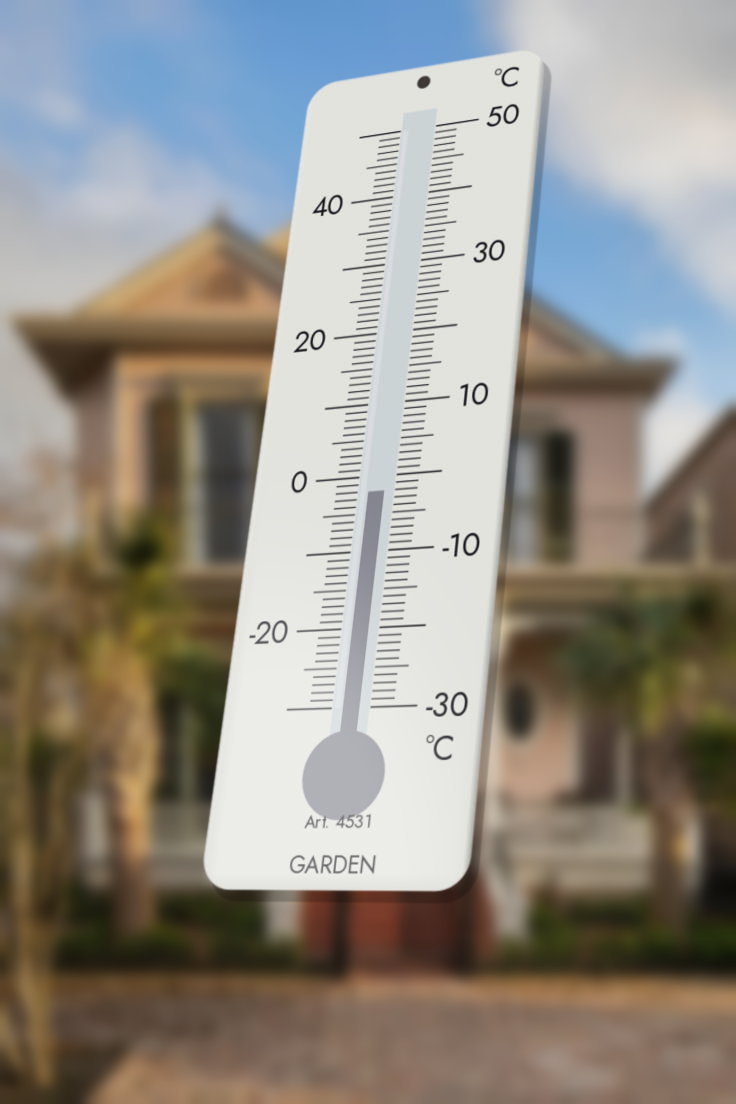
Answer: -2 °C
